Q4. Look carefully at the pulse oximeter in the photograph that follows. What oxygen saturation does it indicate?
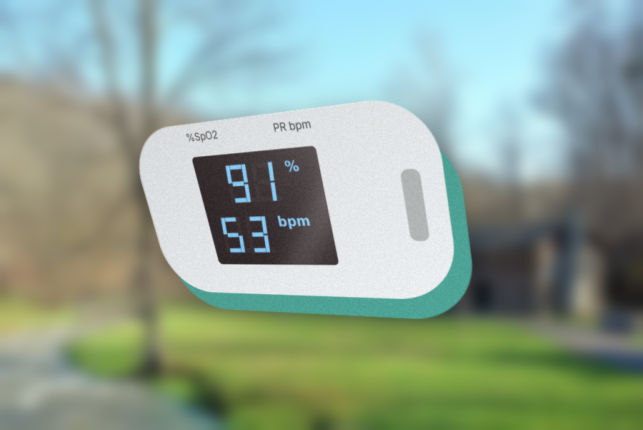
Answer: 91 %
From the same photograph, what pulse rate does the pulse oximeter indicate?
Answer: 53 bpm
